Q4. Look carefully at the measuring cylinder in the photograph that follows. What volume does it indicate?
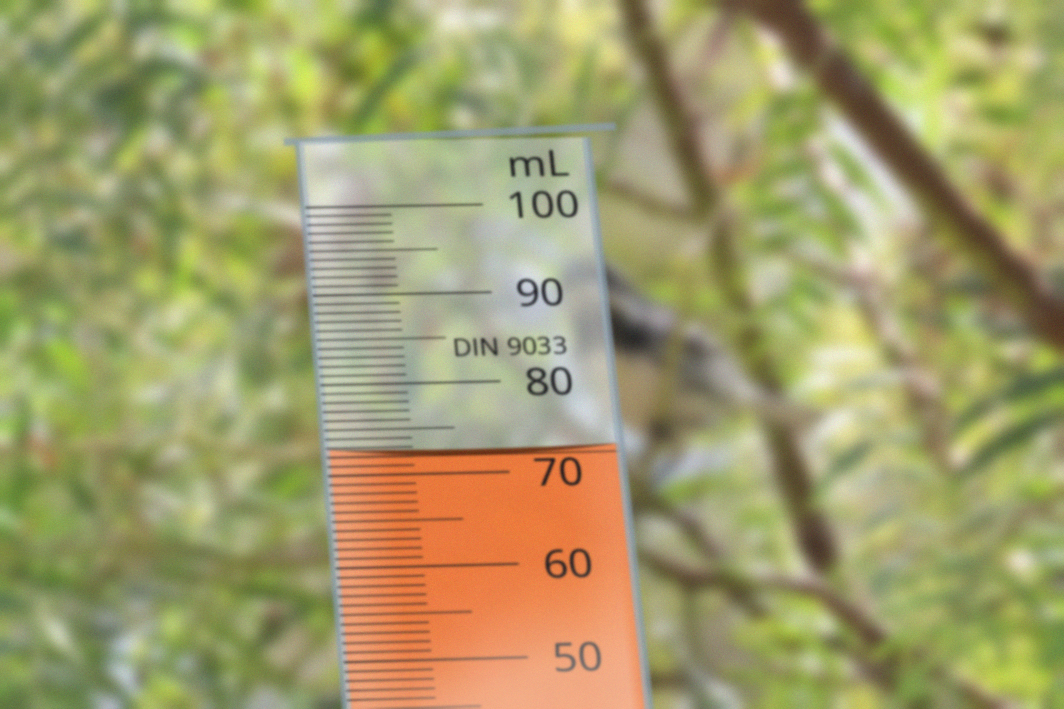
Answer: 72 mL
